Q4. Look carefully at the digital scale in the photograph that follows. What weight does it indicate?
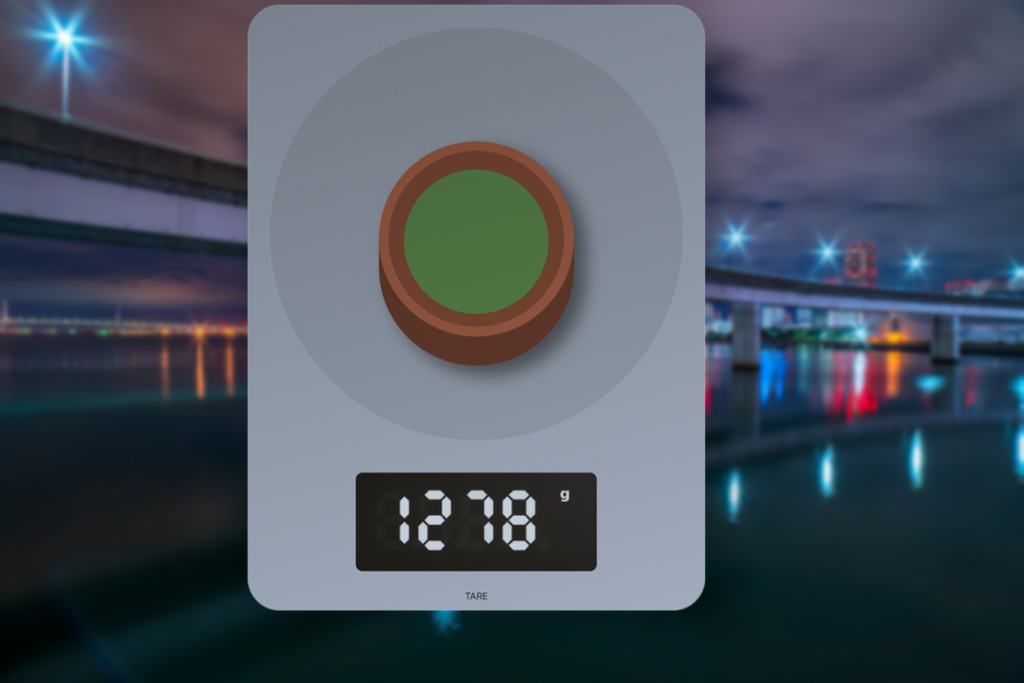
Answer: 1278 g
